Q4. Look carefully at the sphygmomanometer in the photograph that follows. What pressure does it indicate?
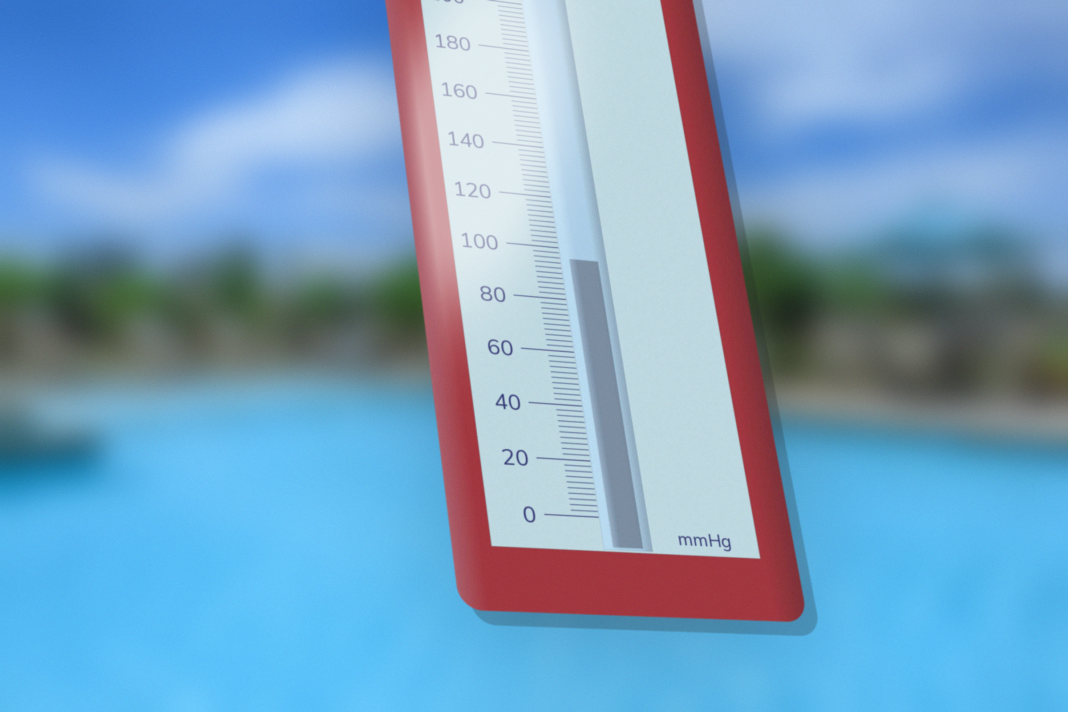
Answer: 96 mmHg
